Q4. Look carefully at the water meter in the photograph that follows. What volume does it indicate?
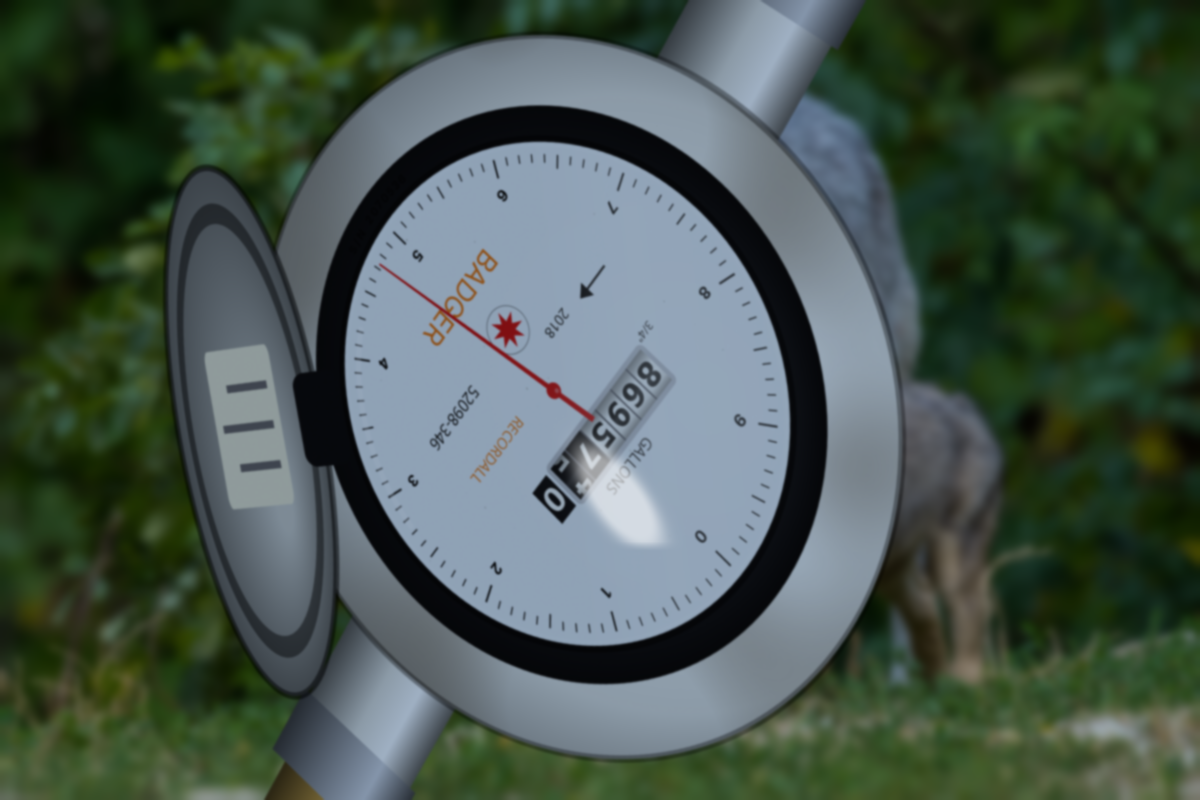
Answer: 8695744.7 gal
